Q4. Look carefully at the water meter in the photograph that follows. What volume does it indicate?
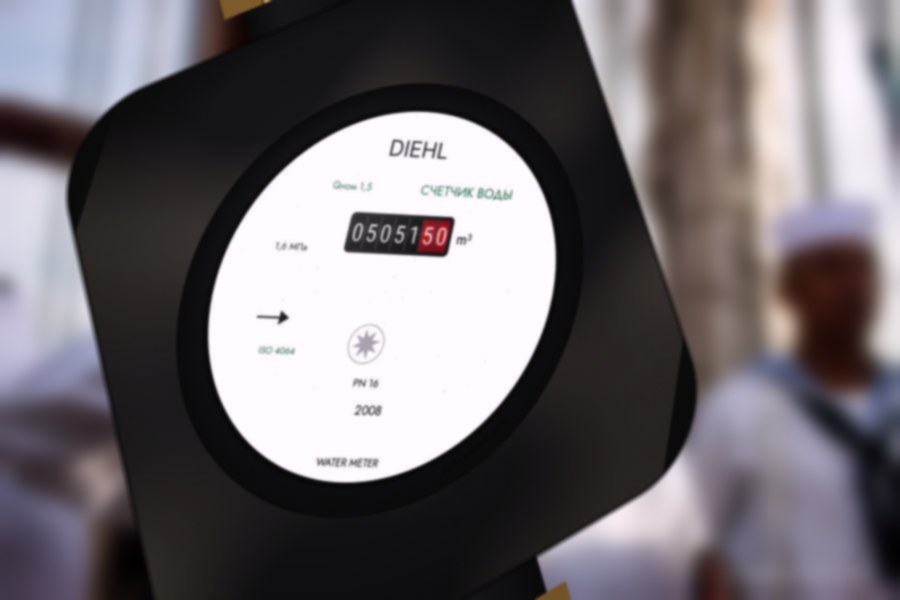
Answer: 5051.50 m³
